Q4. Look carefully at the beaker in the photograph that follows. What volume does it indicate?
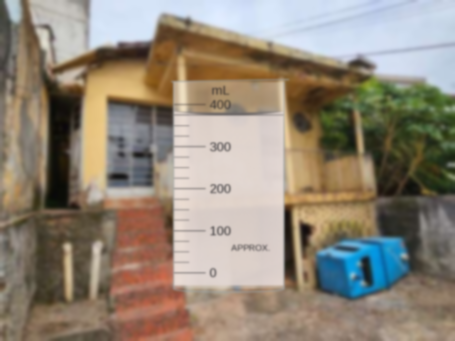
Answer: 375 mL
